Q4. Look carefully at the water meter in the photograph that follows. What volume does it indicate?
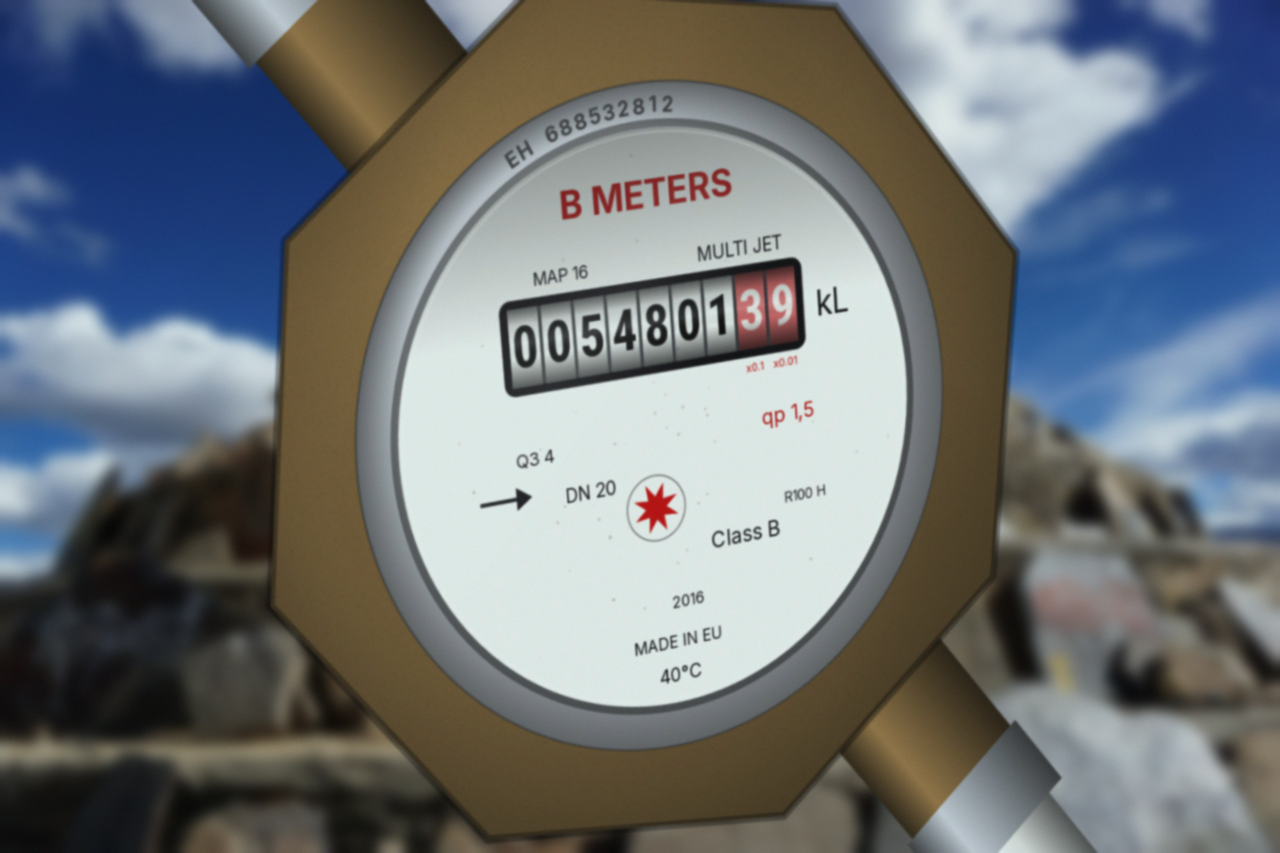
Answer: 54801.39 kL
